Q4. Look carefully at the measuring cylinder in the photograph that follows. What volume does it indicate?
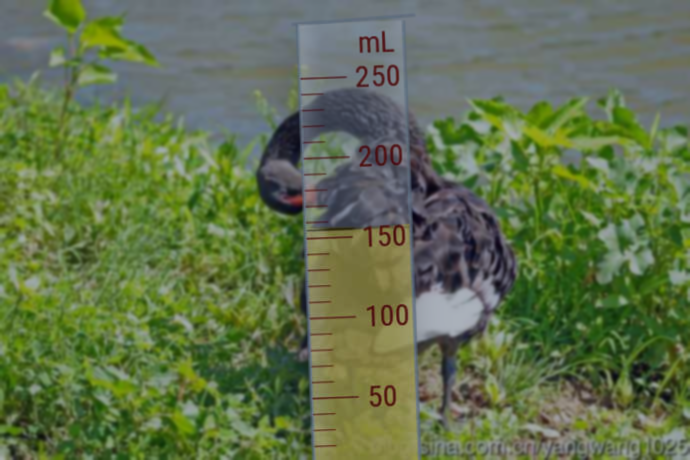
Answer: 155 mL
